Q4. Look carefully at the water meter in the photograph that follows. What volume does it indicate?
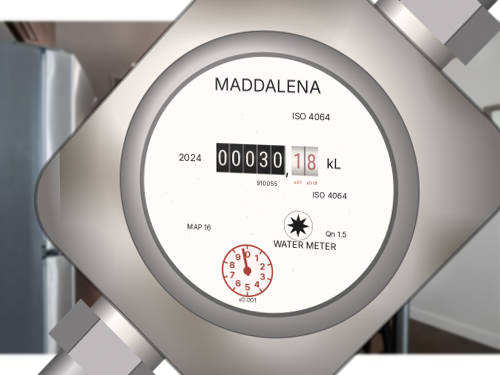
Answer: 30.179 kL
